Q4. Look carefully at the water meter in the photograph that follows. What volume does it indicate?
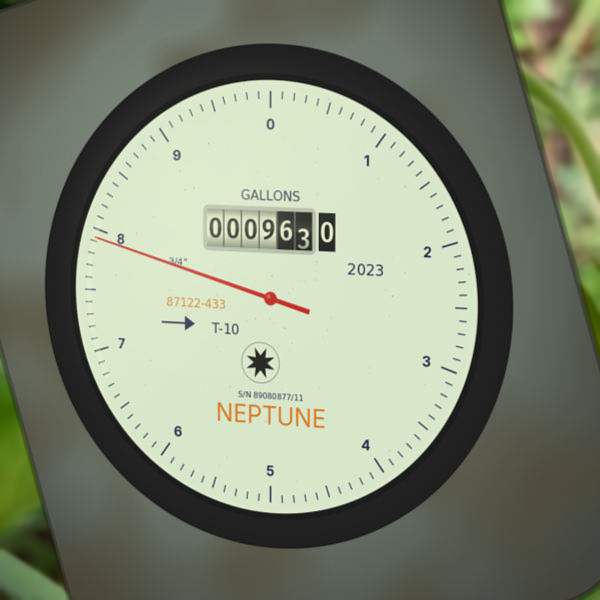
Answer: 9627.9 gal
